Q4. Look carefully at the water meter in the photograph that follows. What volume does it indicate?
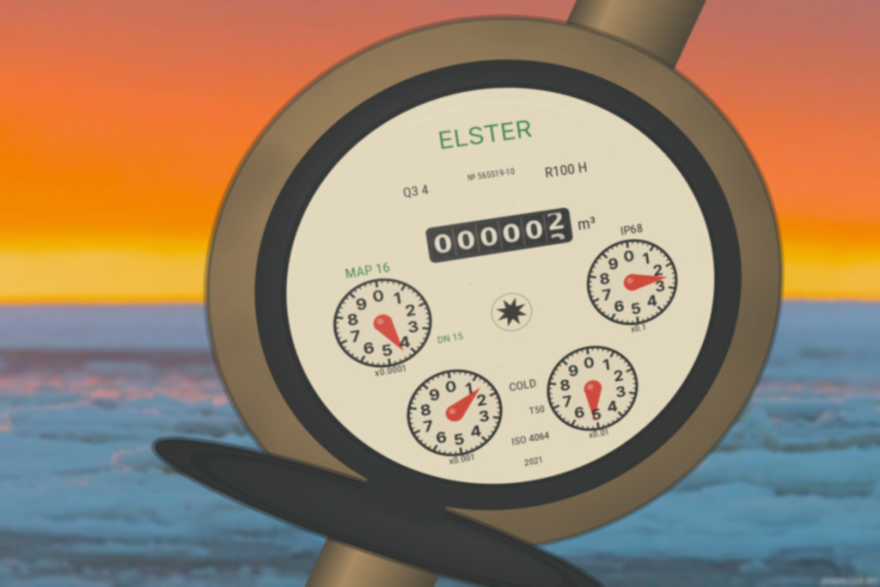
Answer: 2.2514 m³
